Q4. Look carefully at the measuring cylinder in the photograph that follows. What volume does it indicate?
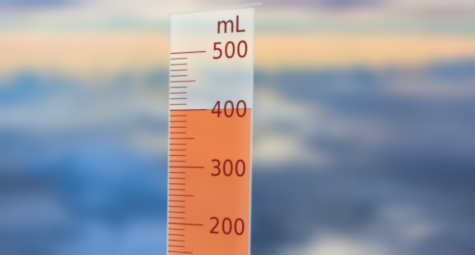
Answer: 400 mL
